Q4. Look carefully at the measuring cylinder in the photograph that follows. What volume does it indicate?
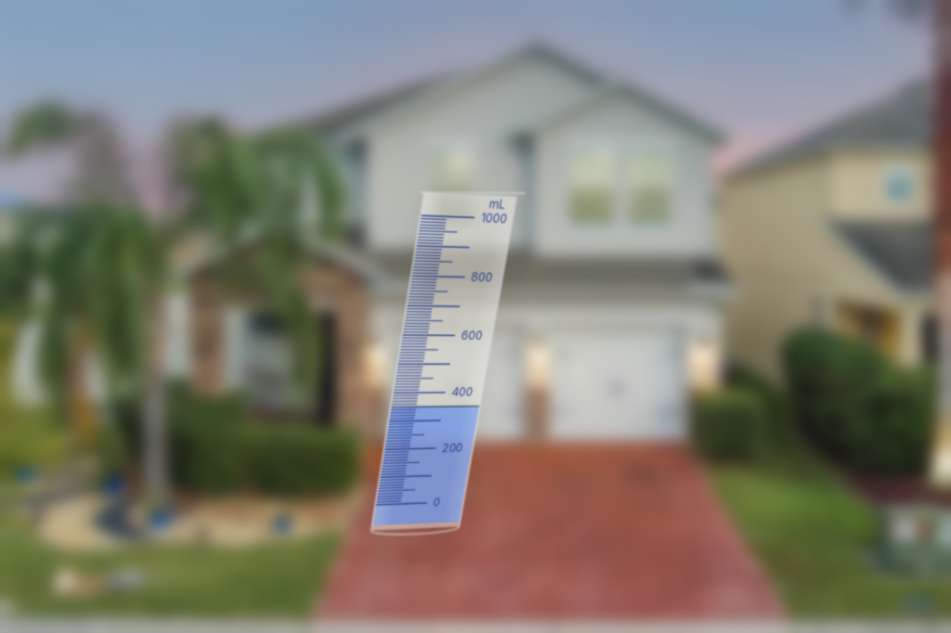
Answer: 350 mL
